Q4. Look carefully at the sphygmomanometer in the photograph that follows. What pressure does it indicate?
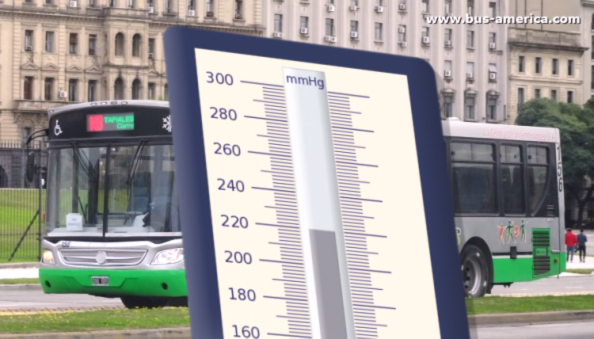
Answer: 220 mmHg
